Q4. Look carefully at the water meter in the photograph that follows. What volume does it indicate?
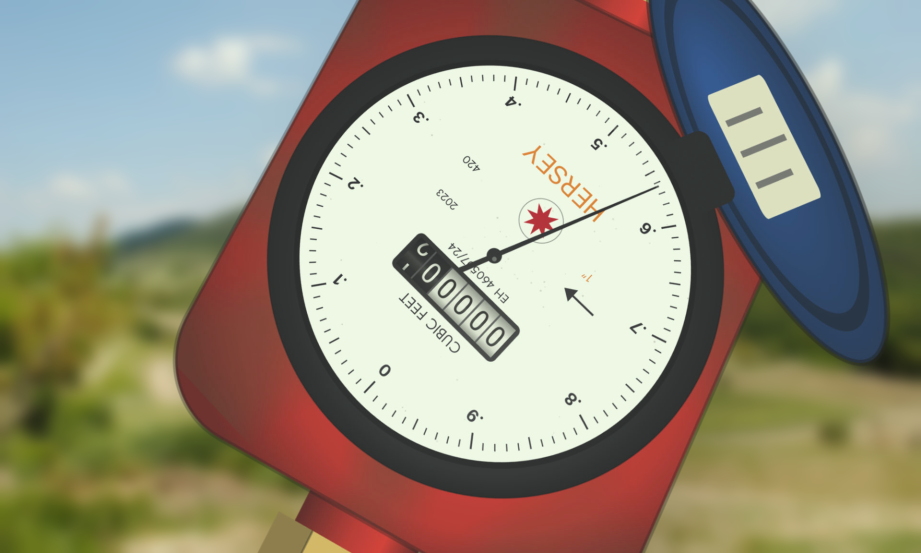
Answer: 1.56 ft³
